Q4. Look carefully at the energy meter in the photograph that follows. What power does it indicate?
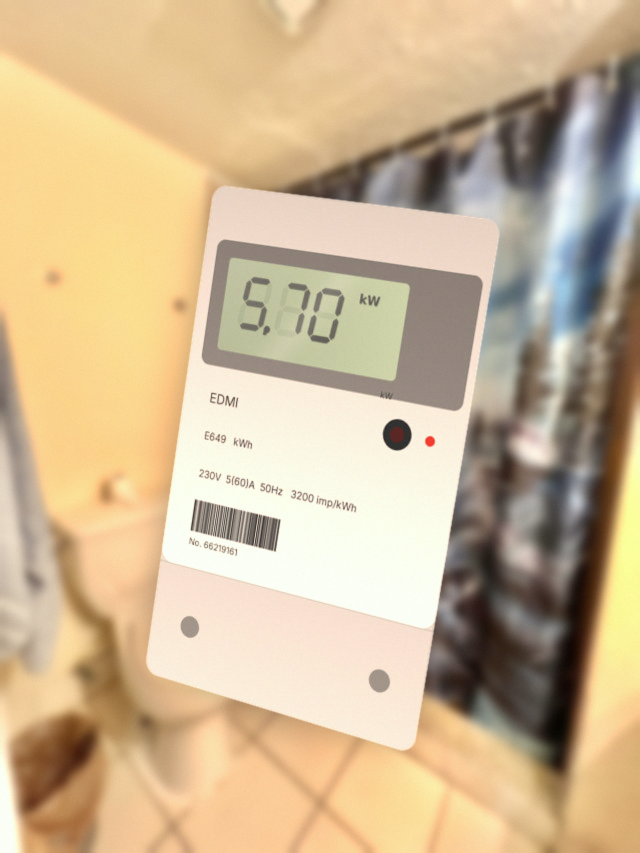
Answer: 5.70 kW
